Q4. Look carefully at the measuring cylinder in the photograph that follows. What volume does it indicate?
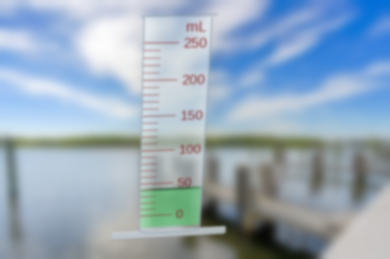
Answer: 40 mL
